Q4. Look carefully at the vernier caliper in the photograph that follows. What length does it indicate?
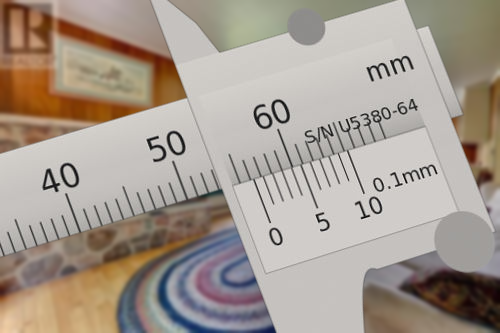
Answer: 56.3 mm
